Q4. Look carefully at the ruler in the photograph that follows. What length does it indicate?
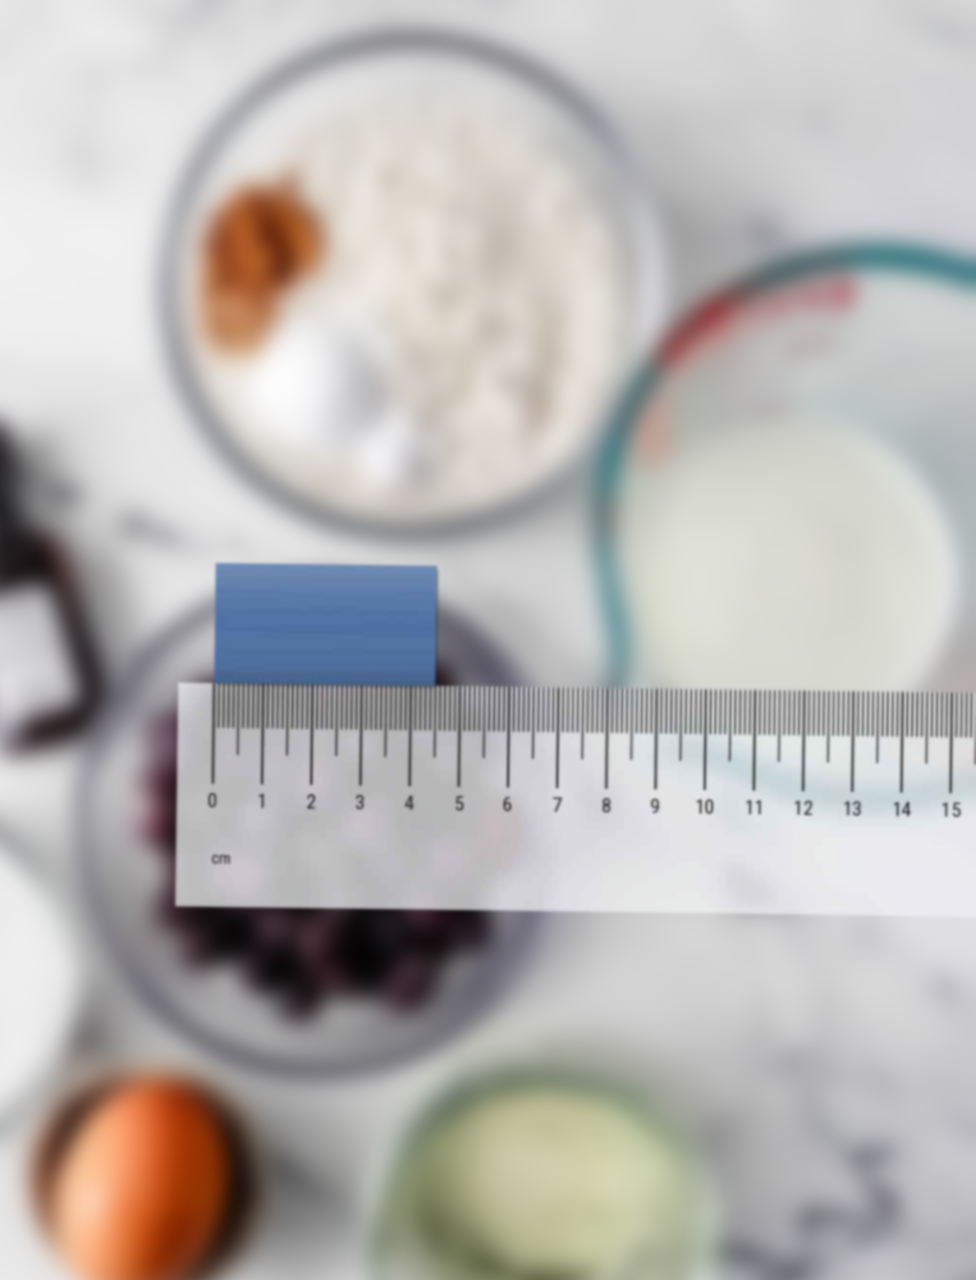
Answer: 4.5 cm
